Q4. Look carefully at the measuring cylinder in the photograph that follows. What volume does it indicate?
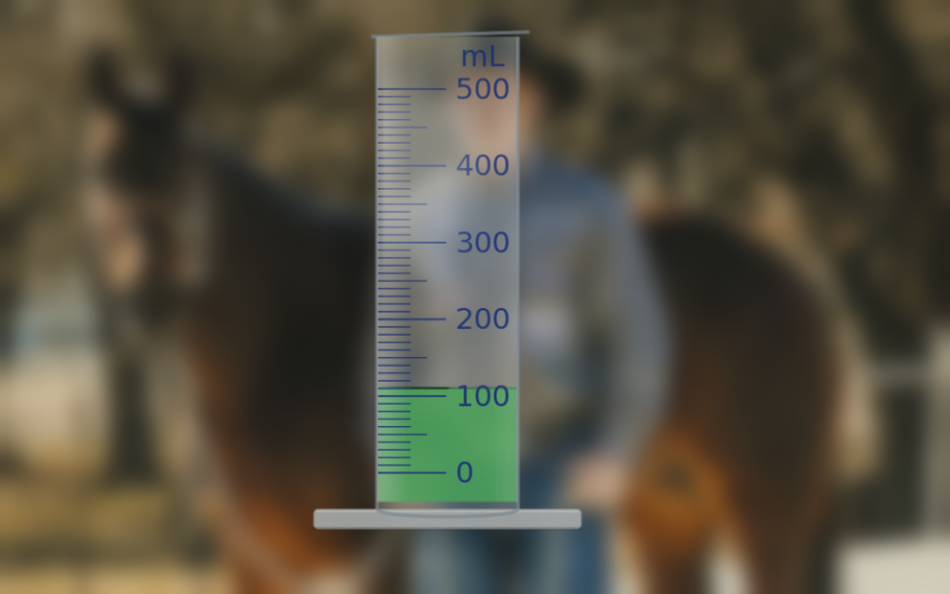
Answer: 110 mL
